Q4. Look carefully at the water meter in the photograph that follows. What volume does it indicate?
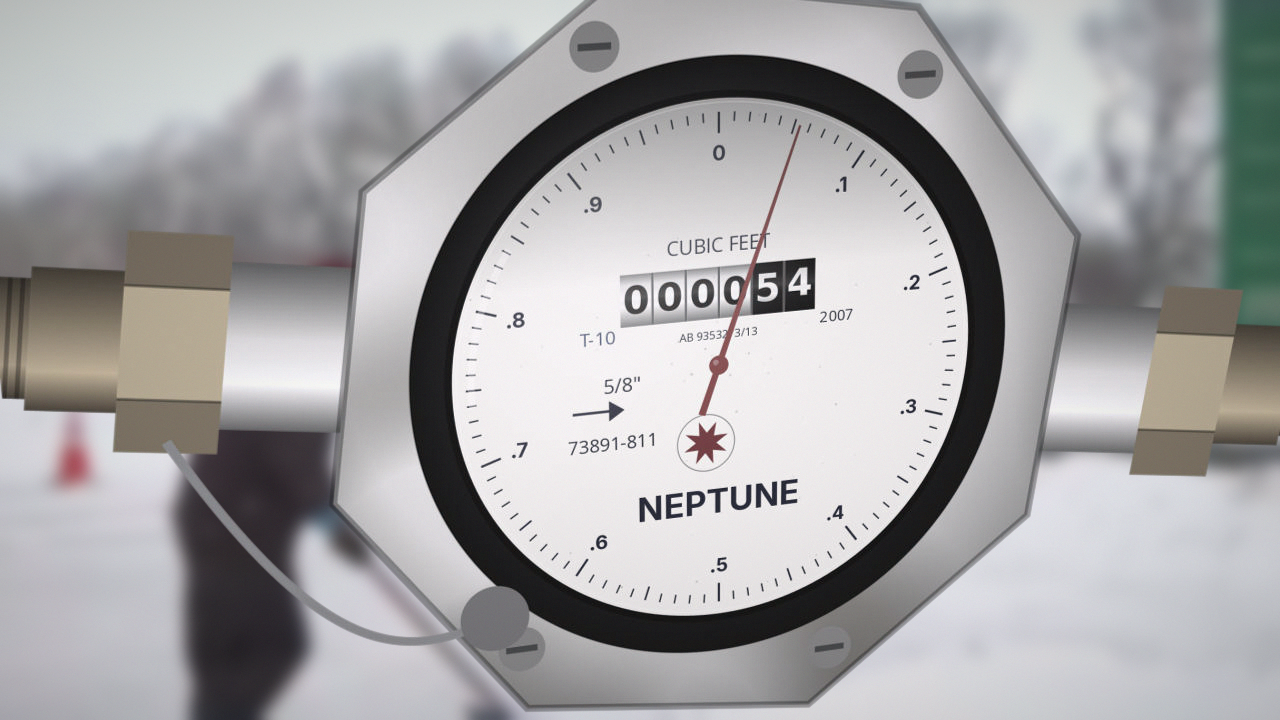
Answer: 54.05 ft³
